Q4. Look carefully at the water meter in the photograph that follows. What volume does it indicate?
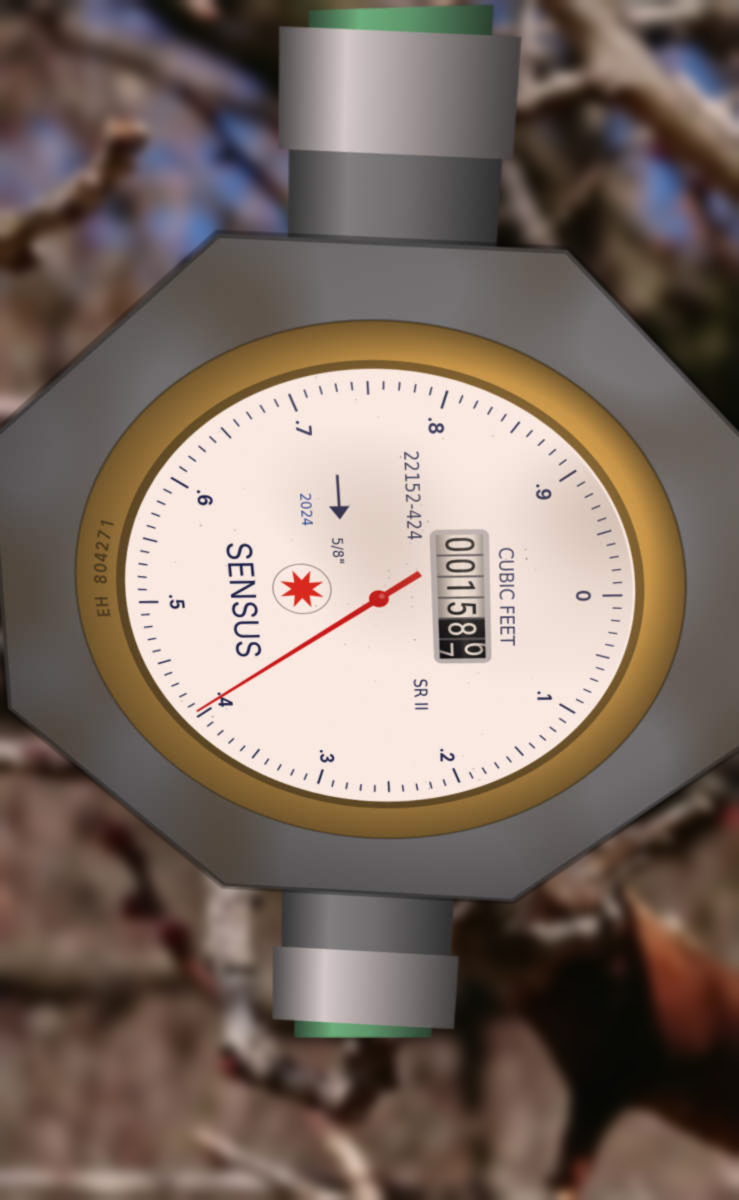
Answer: 1586.40 ft³
